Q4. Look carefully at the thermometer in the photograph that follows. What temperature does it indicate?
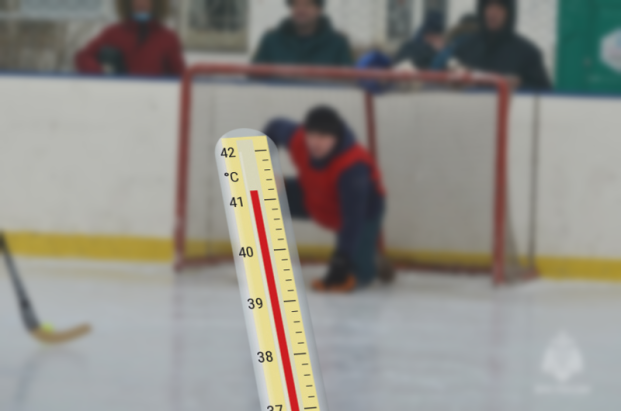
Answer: 41.2 °C
